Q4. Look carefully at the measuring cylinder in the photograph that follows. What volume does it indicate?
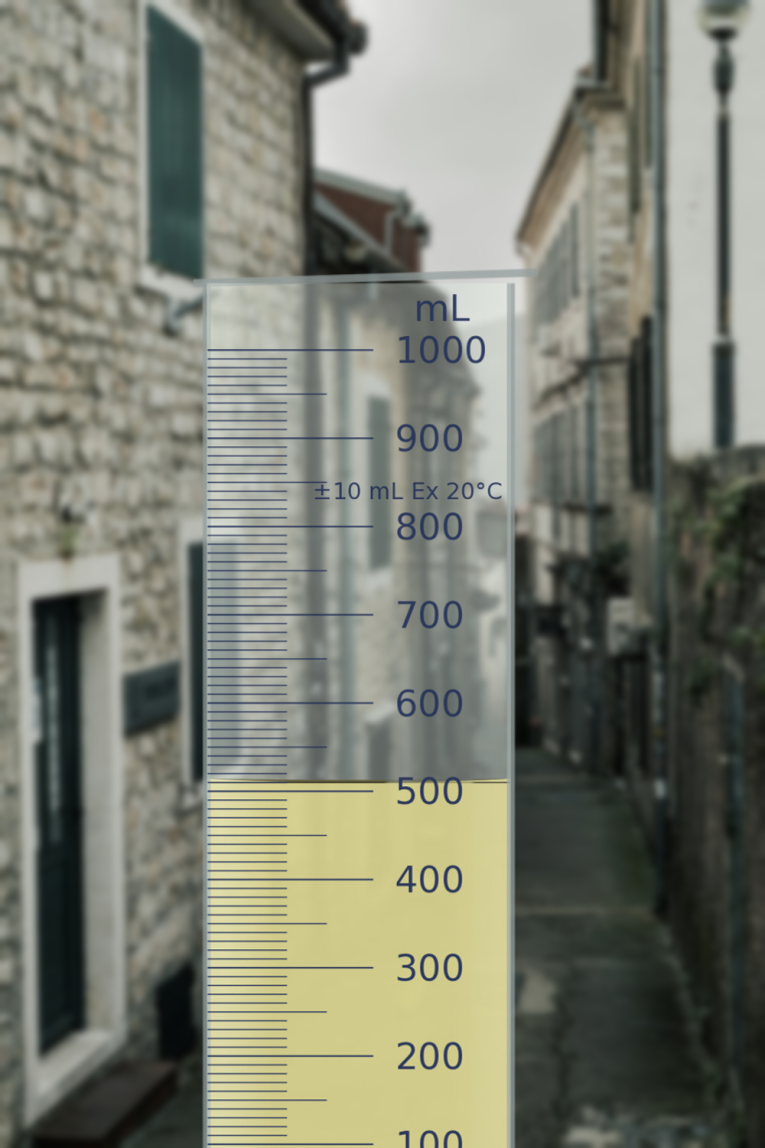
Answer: 510 mL
